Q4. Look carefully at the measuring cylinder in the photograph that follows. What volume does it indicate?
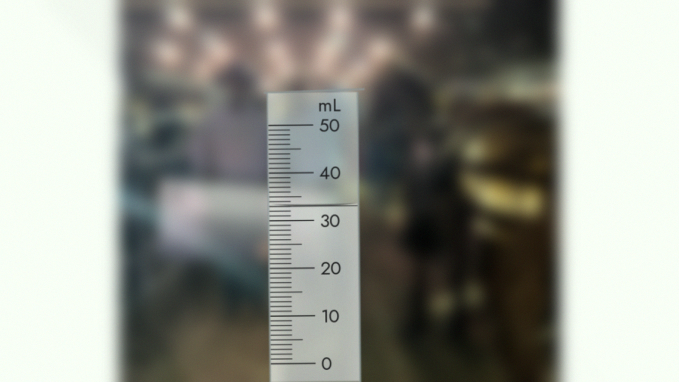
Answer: 33 mL
